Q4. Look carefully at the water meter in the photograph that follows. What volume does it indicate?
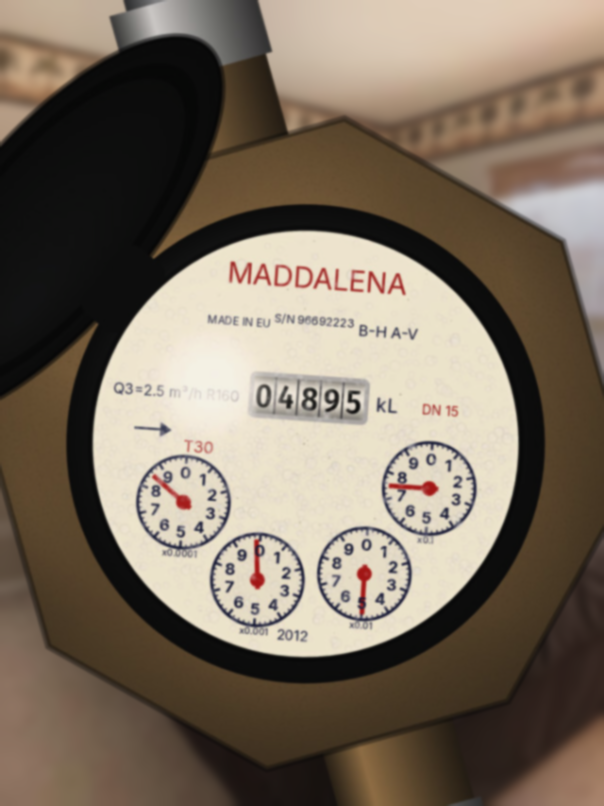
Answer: 4895.7498 kL
